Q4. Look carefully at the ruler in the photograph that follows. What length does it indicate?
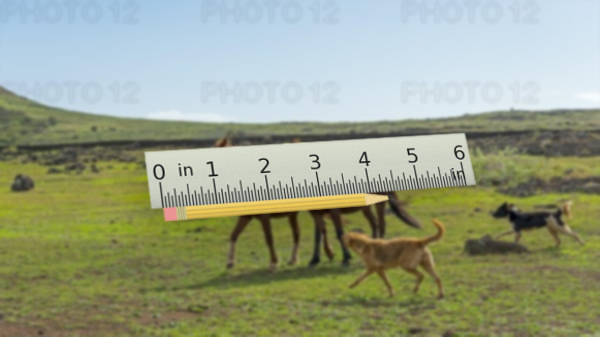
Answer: 4.5 in
